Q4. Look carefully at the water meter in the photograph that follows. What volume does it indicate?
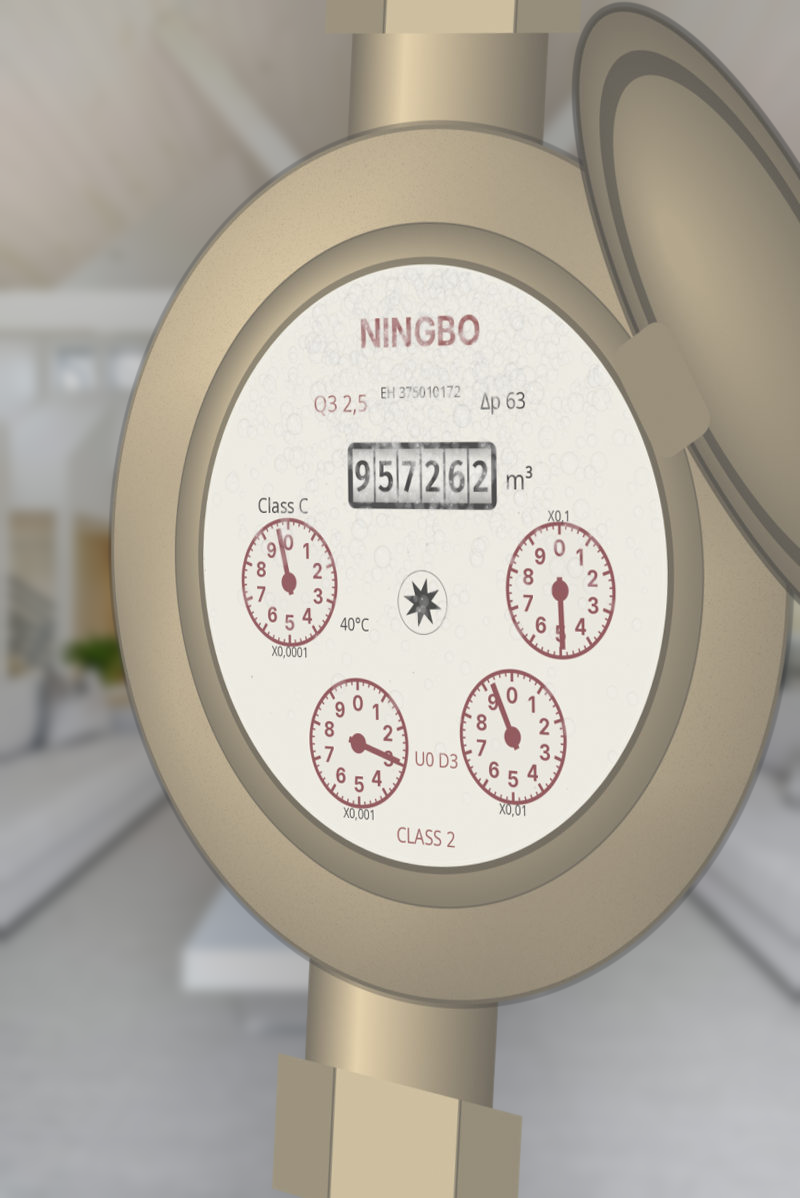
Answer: 957262.4929 m³
